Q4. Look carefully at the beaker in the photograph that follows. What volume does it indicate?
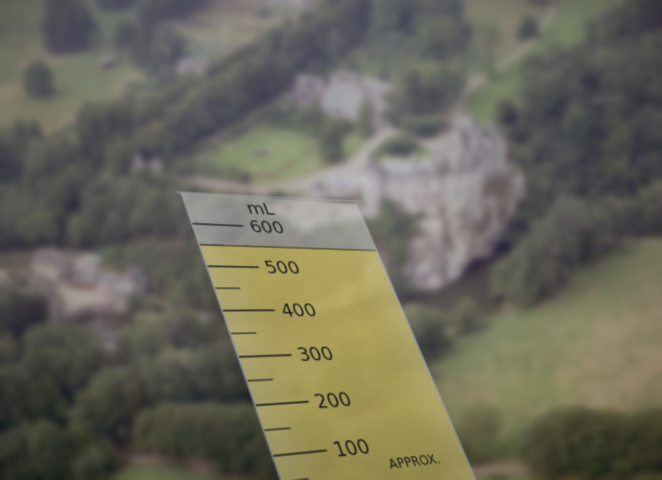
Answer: 550 mL
